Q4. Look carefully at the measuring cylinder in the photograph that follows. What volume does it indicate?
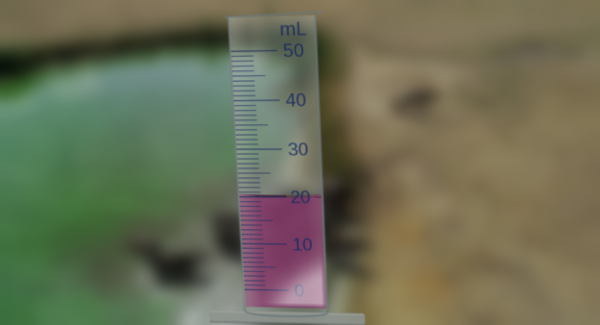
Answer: 20 mL
